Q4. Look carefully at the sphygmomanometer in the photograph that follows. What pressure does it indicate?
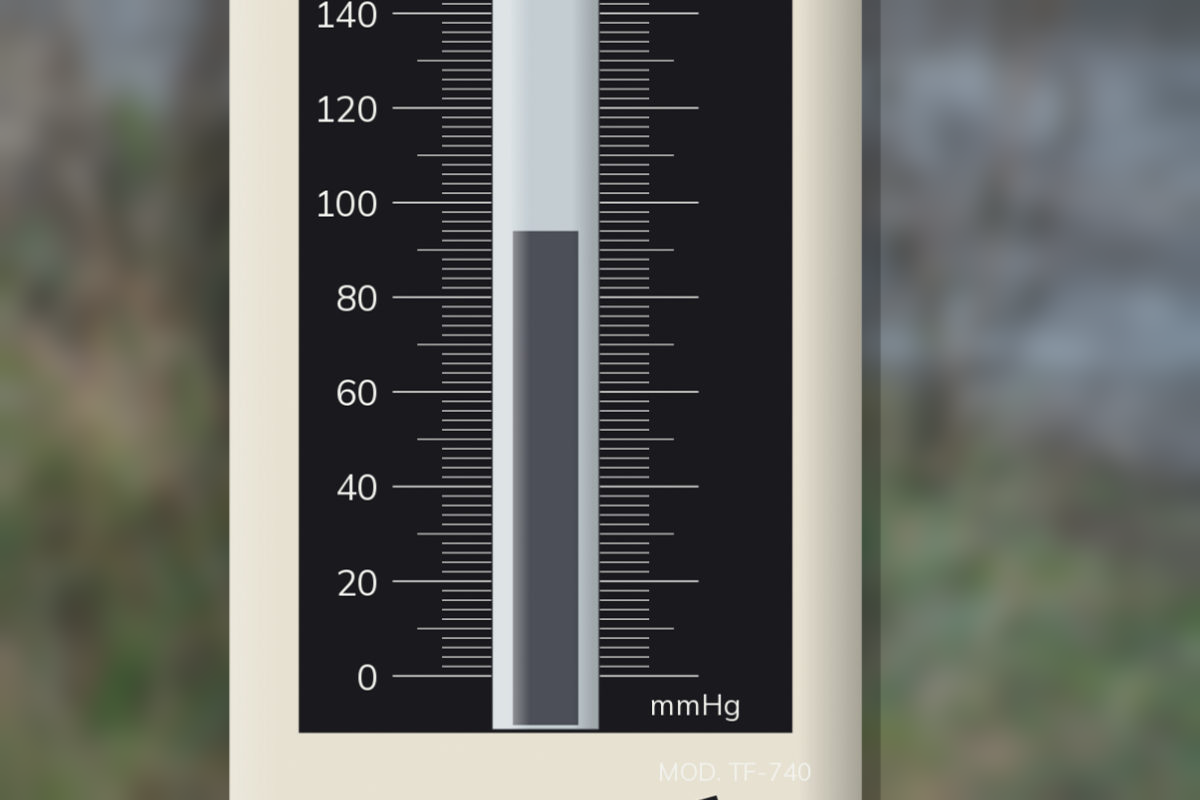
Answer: 94 mmHg
